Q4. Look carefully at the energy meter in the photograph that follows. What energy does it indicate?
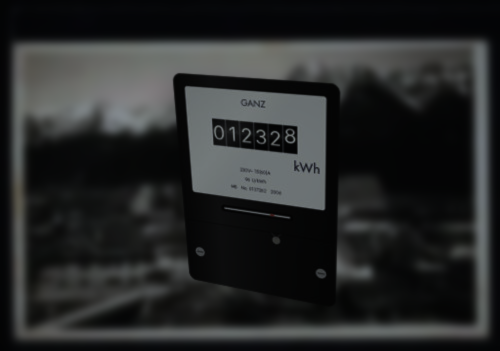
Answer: 12328 kWh
